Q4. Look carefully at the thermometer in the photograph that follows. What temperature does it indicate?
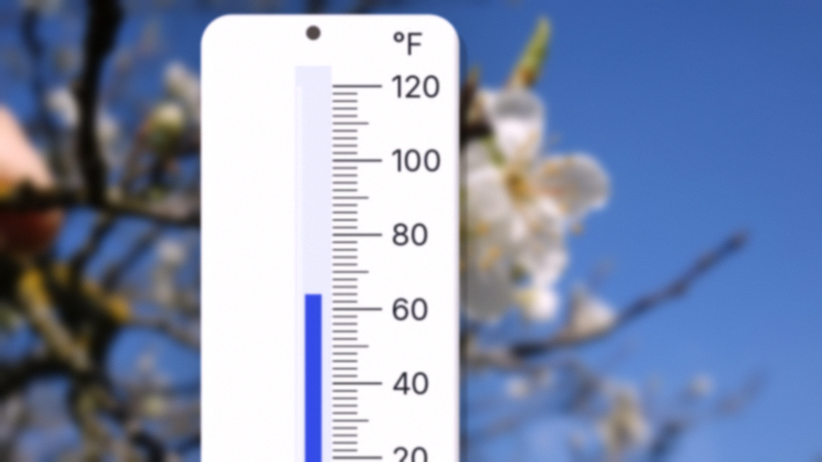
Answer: 64 °F
